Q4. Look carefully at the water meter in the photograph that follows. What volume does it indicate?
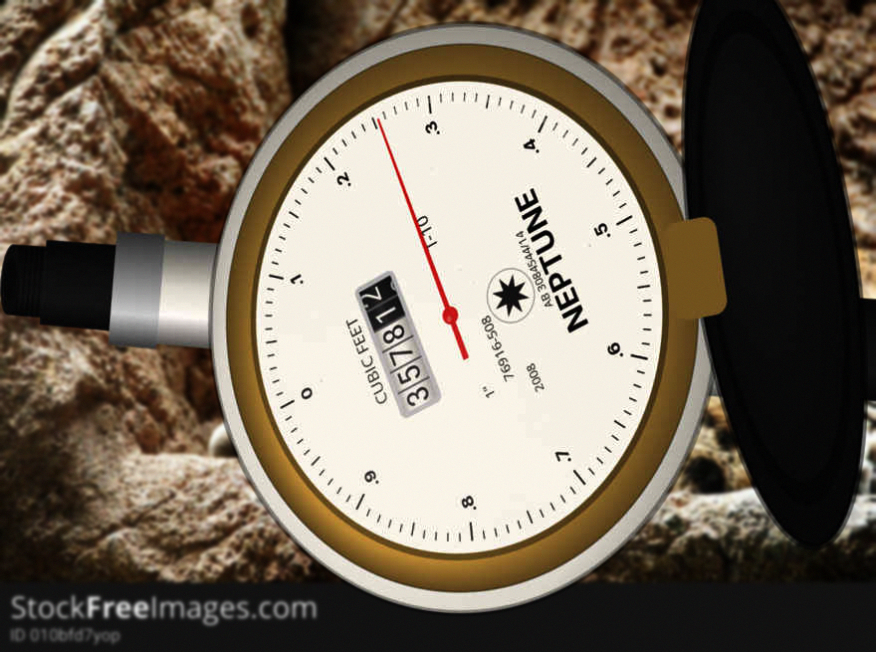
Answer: 357812.25 ft³
